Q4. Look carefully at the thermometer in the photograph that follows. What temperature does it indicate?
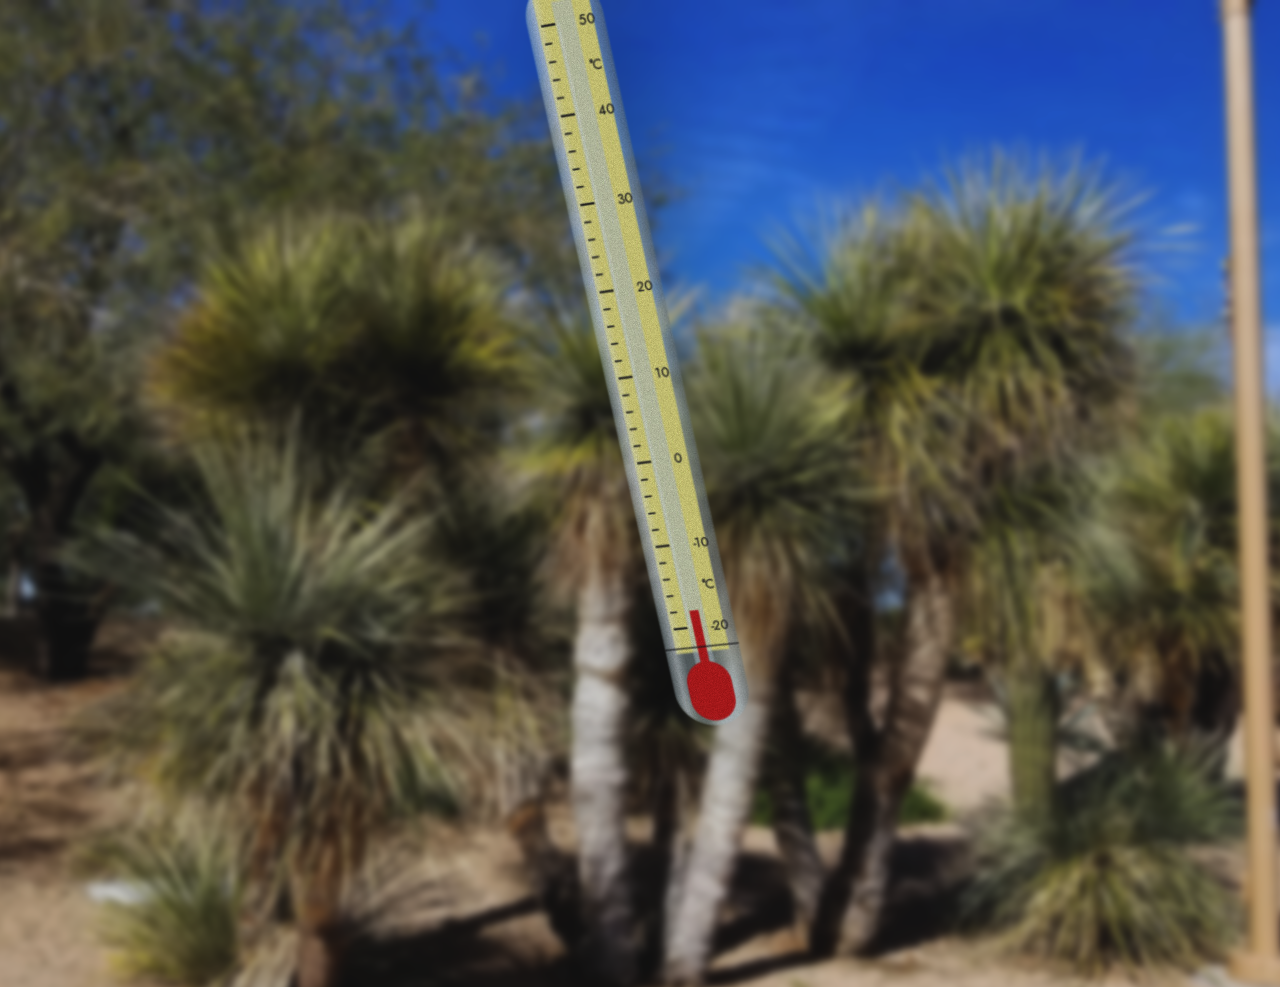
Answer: -18 °C
